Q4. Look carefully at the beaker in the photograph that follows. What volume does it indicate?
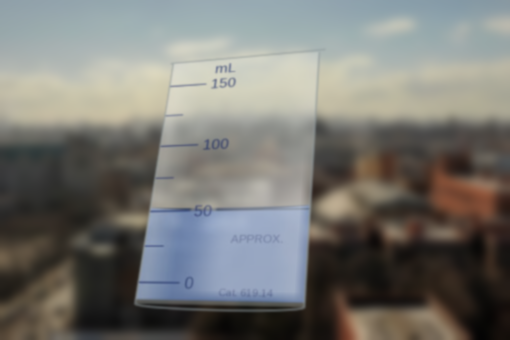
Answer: 50 mL
